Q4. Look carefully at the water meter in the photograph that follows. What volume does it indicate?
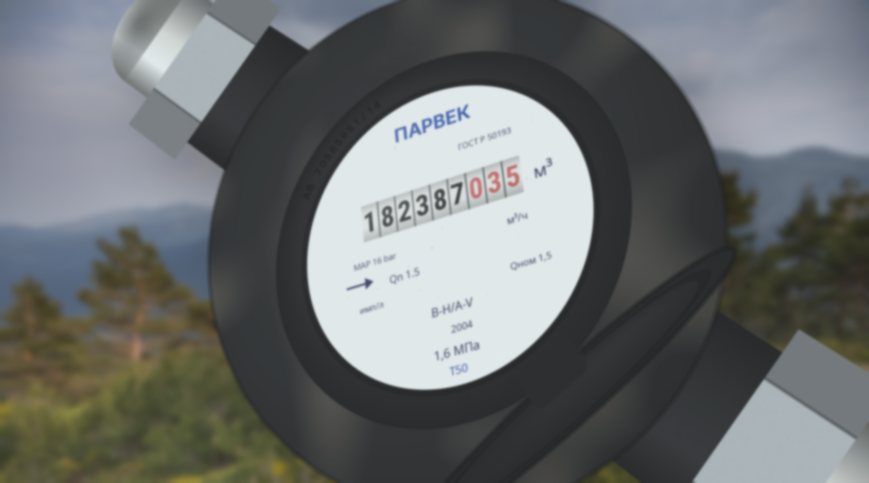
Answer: 182387.035 m³
